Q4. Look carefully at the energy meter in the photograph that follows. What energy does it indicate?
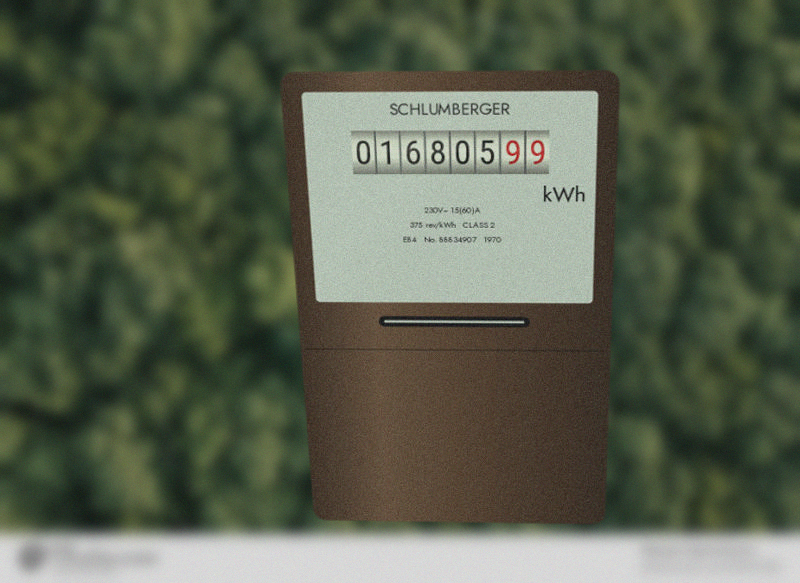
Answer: 16805.99 kWh
